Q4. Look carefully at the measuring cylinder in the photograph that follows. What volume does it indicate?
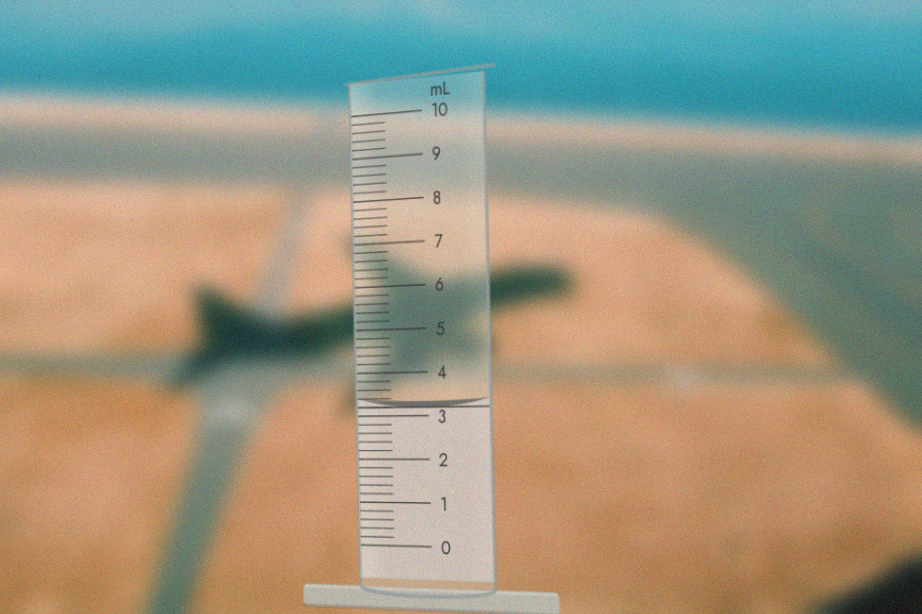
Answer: 3.2 mL
